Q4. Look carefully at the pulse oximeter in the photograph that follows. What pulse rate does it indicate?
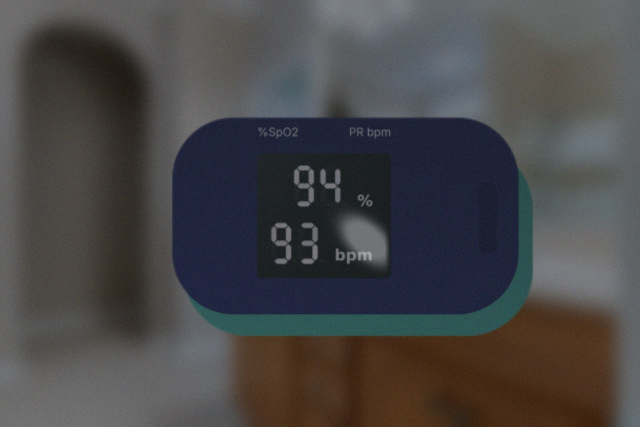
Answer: 93 bpm
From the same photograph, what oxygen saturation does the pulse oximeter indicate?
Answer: 94 %
